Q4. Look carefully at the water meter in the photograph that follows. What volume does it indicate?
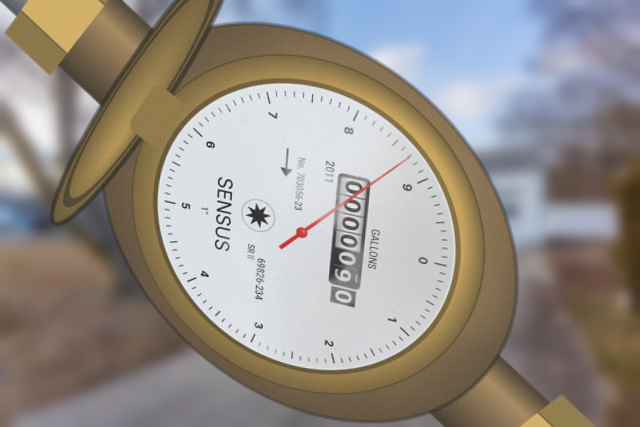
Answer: 88.7 gal
